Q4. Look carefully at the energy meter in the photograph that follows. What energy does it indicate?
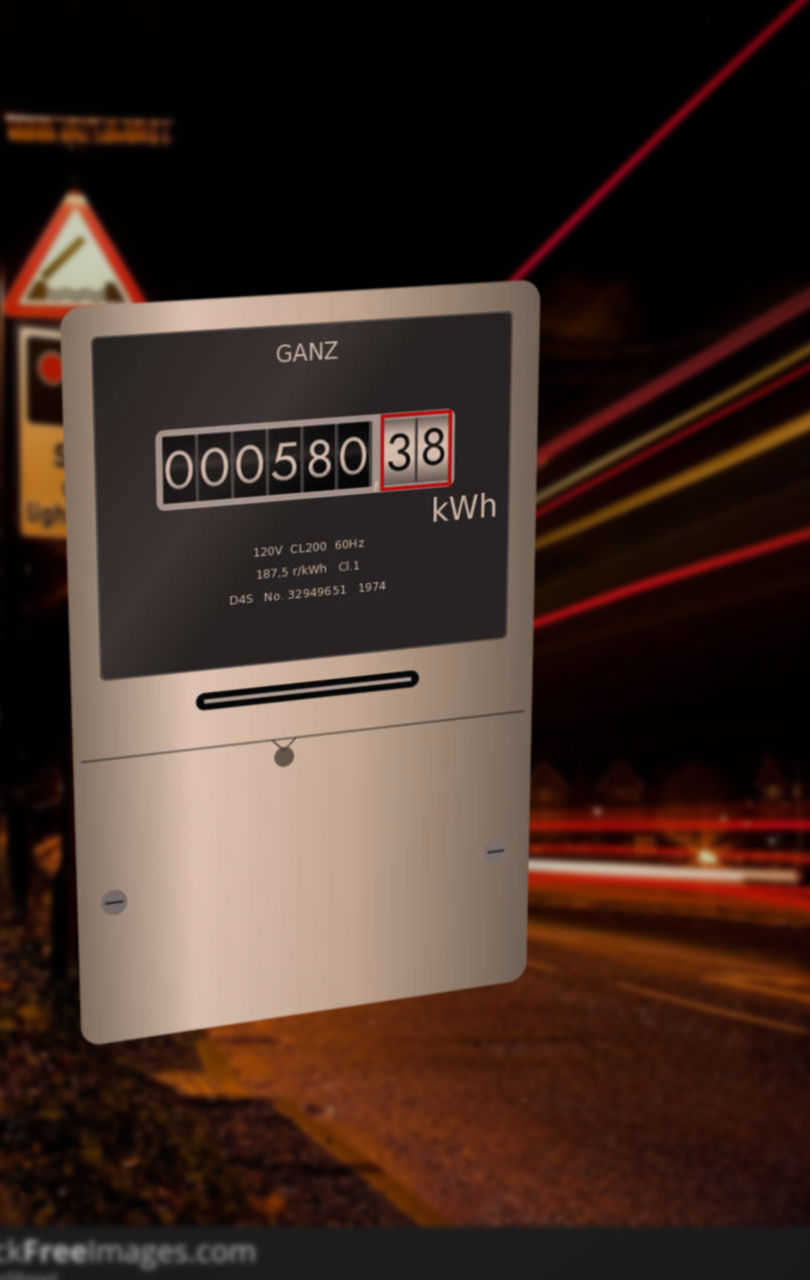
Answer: 580.38 kWh
